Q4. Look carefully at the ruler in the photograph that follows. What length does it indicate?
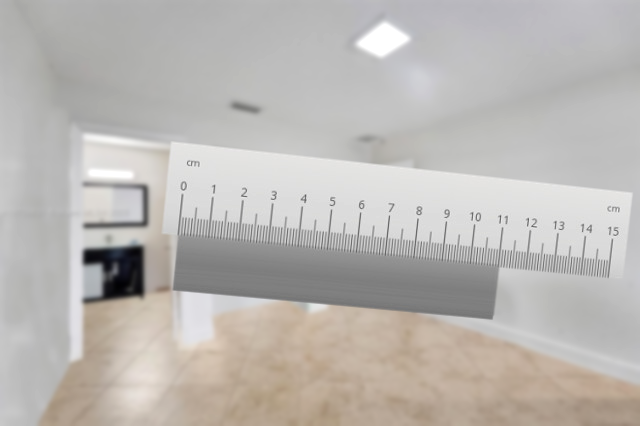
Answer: 11 cm
